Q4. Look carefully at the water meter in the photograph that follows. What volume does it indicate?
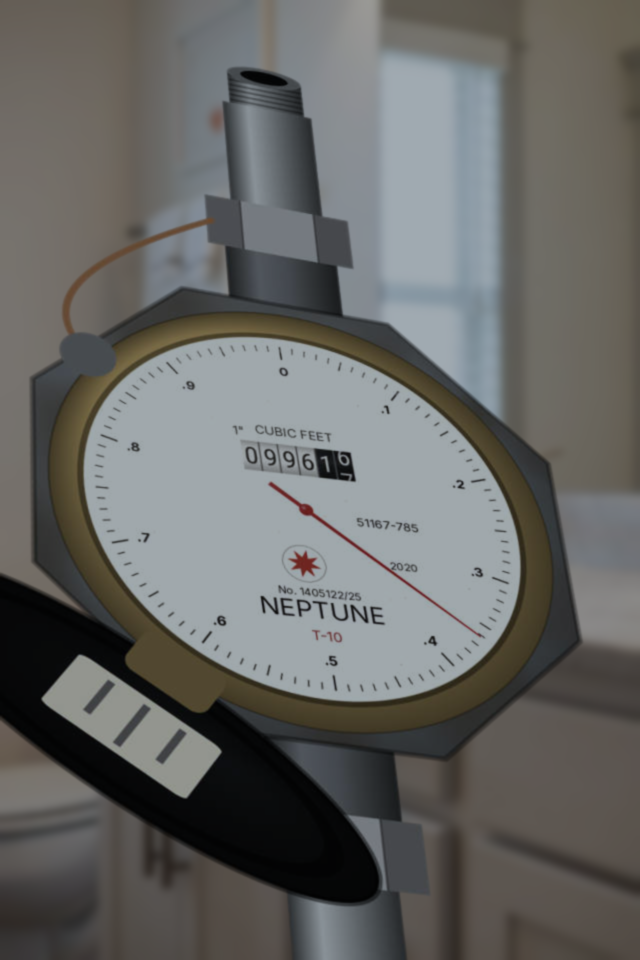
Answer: 99616.36 ft³
